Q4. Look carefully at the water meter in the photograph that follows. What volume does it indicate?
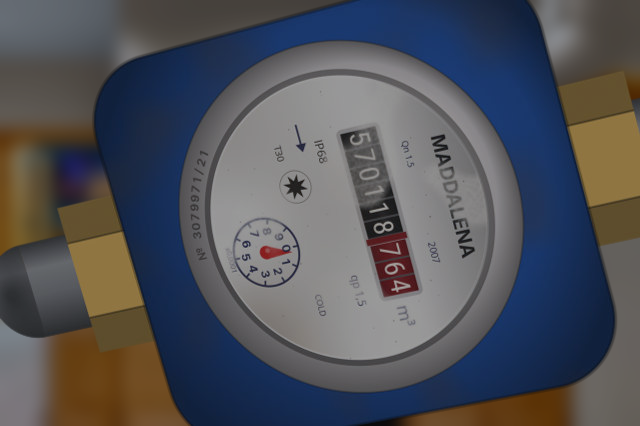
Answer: 570118.7640 m³
